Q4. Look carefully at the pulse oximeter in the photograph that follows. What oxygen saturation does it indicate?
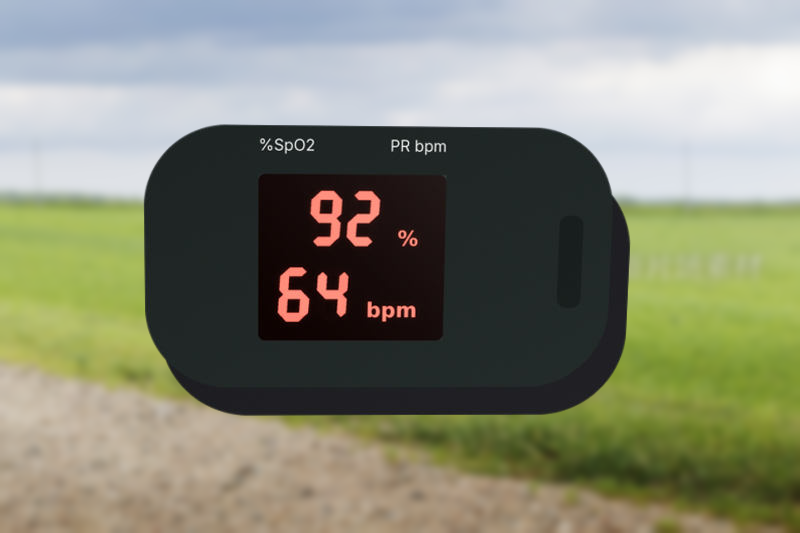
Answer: 92 %
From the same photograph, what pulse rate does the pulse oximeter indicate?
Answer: 64 bpm
